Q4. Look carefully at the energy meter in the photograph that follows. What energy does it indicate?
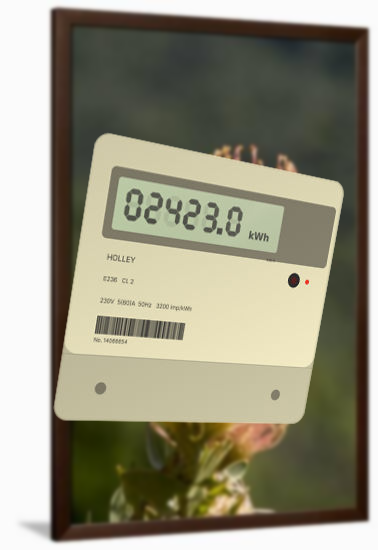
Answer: 2423.0 kWh
